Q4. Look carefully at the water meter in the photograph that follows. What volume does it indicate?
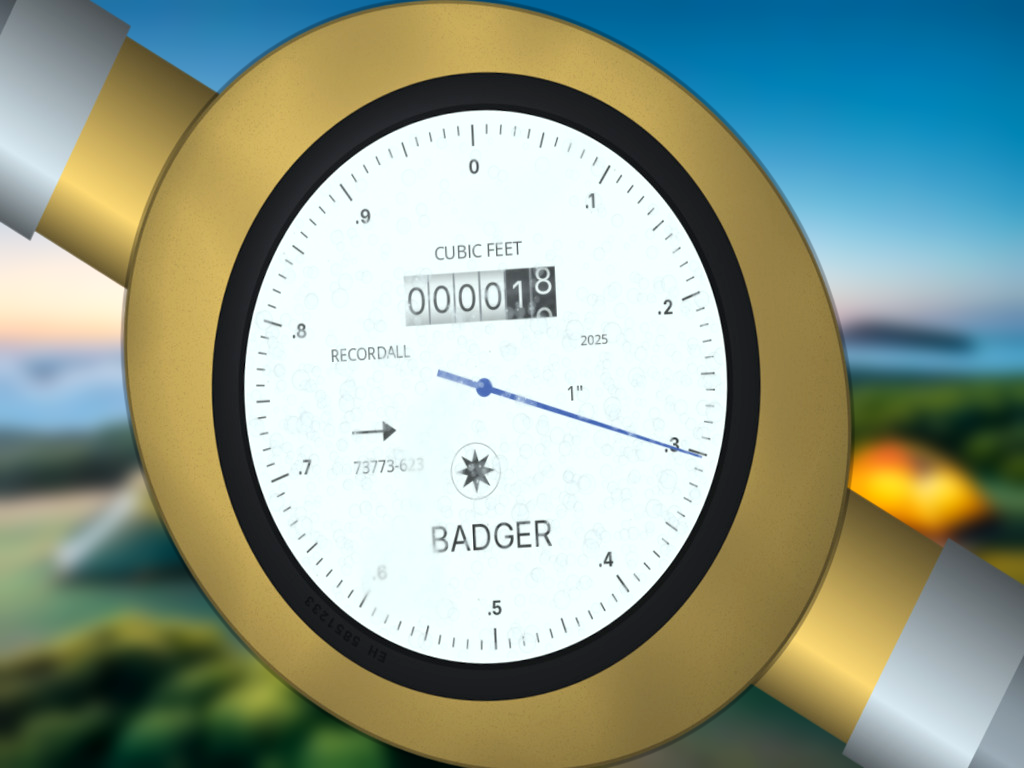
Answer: 18.30 ft³
